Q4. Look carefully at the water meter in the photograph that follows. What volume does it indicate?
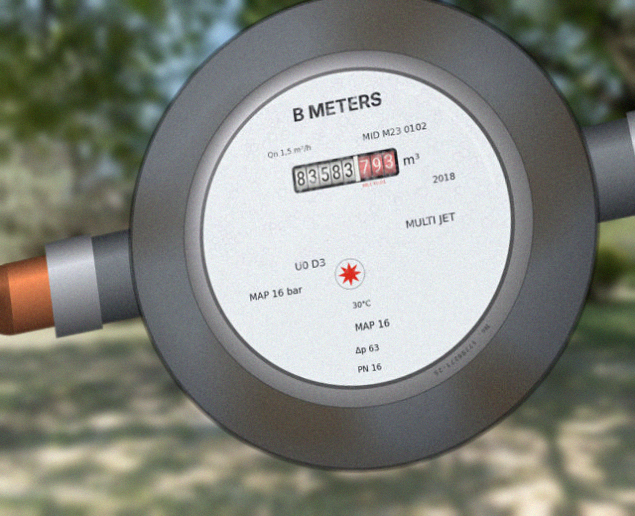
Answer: 83583.793 m³
